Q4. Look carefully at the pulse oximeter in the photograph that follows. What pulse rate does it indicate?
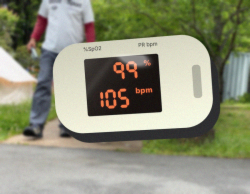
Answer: 105 bpm
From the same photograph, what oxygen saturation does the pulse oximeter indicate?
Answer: 99 %
